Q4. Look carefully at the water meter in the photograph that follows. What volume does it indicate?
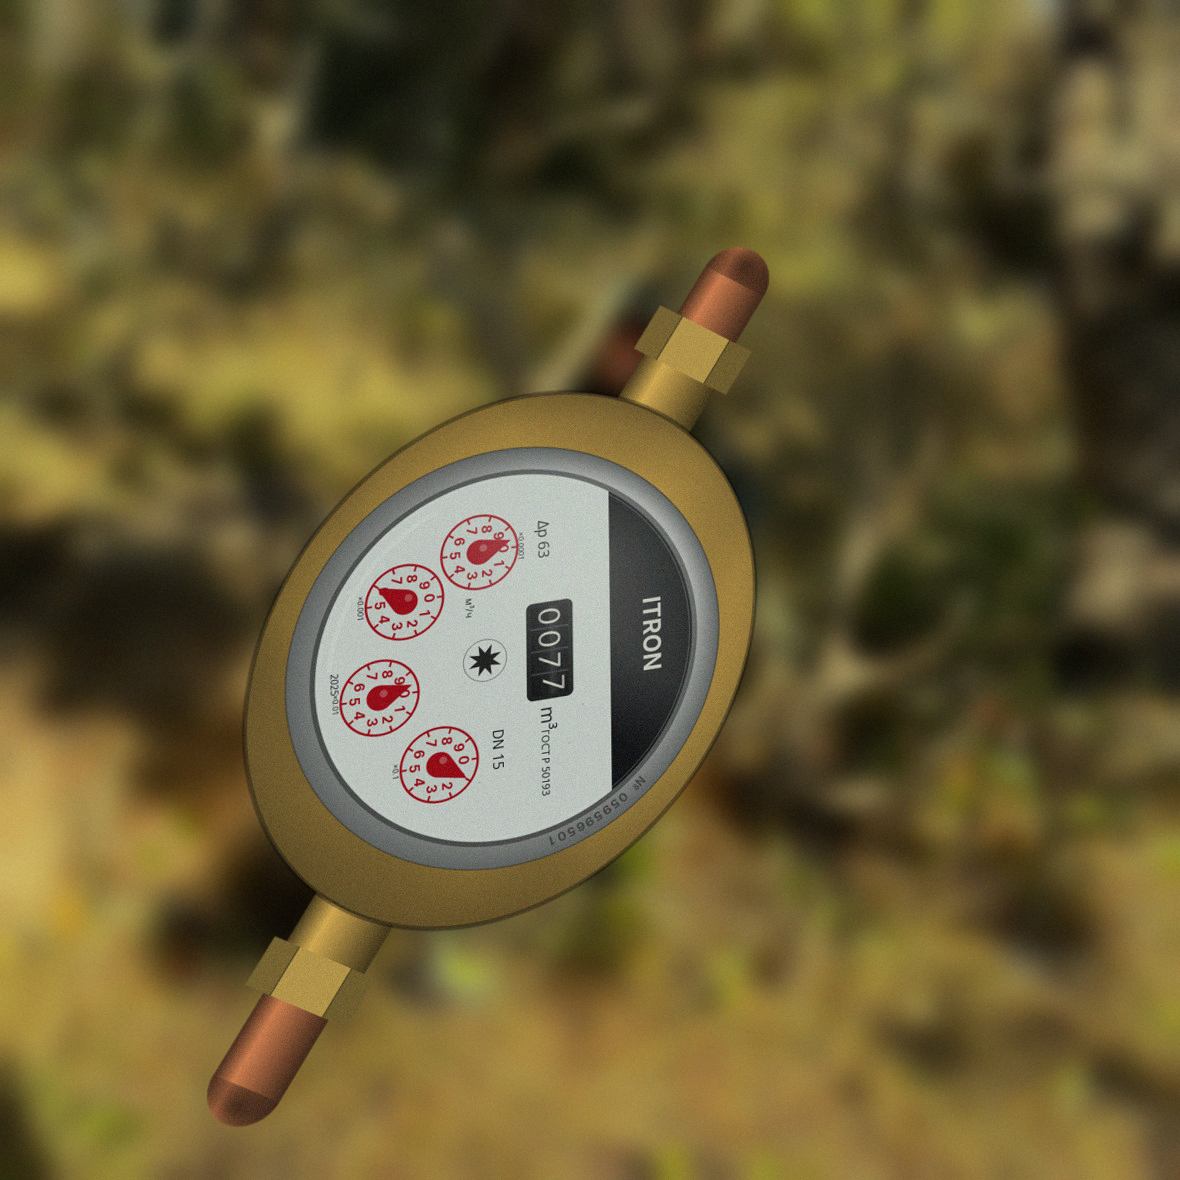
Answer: 77.0959 m³
